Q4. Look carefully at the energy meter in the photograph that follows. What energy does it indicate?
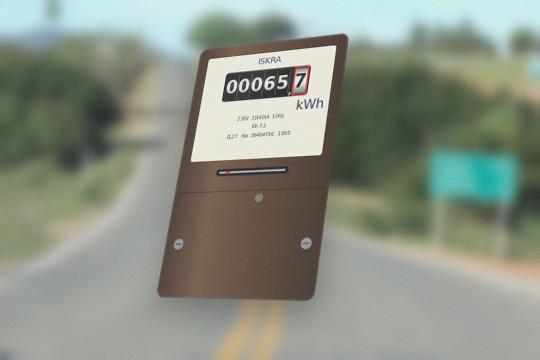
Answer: 65.7 kWh
